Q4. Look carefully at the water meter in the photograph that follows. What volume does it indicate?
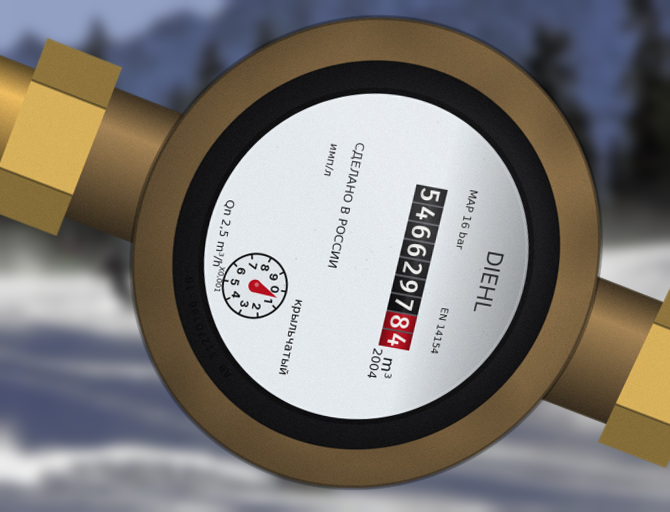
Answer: 5466297.840 m³
